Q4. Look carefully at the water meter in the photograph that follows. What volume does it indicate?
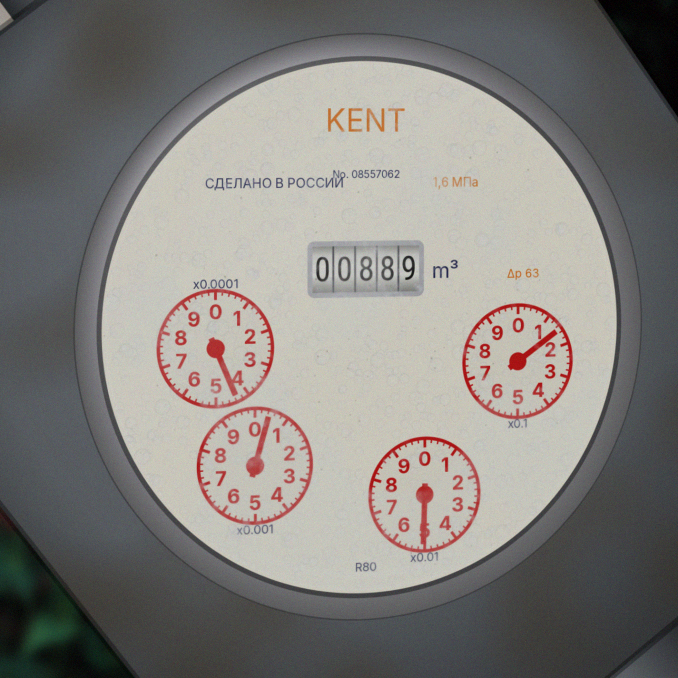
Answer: 889.1504 m³
